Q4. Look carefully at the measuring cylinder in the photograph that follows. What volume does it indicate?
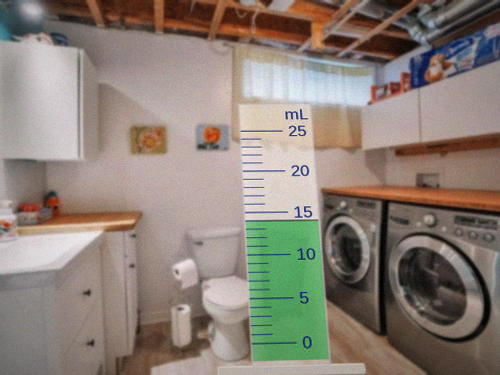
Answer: 14 mL
